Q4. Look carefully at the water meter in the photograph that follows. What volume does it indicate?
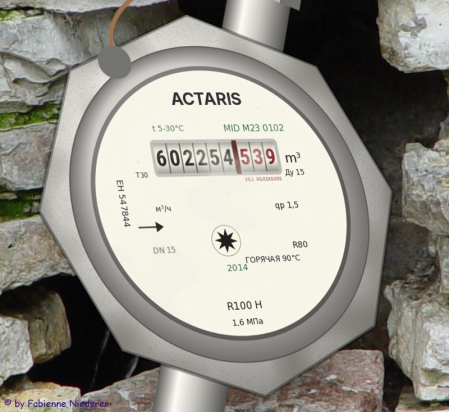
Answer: 602254.539 m³
